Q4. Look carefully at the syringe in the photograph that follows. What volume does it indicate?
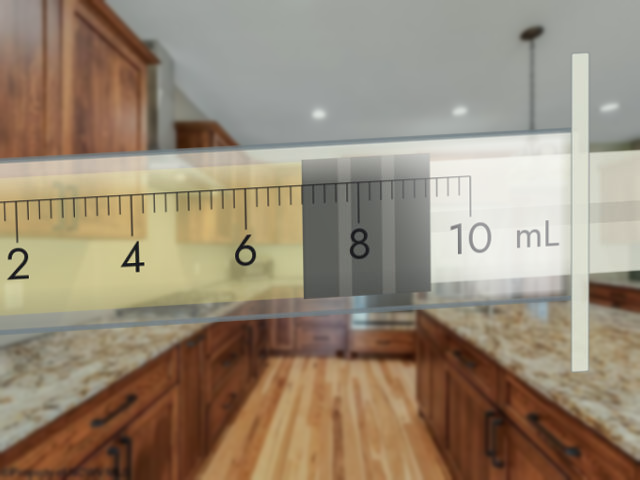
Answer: 7 mL
